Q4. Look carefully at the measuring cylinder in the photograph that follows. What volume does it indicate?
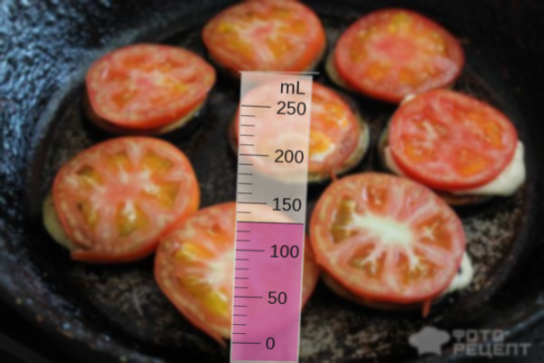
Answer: 130 mL
